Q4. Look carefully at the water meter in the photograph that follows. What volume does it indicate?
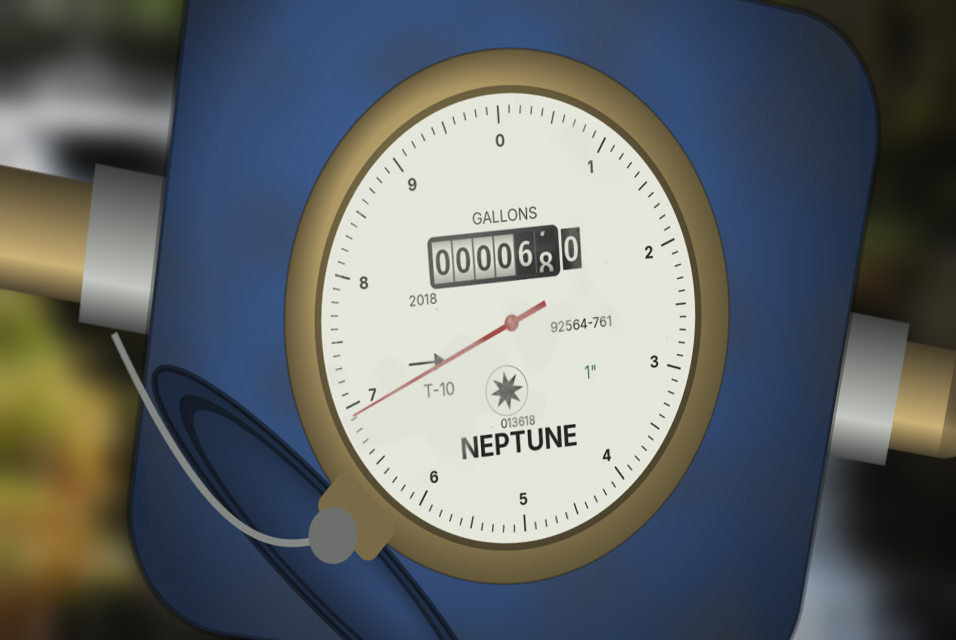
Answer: 676.9 gal
